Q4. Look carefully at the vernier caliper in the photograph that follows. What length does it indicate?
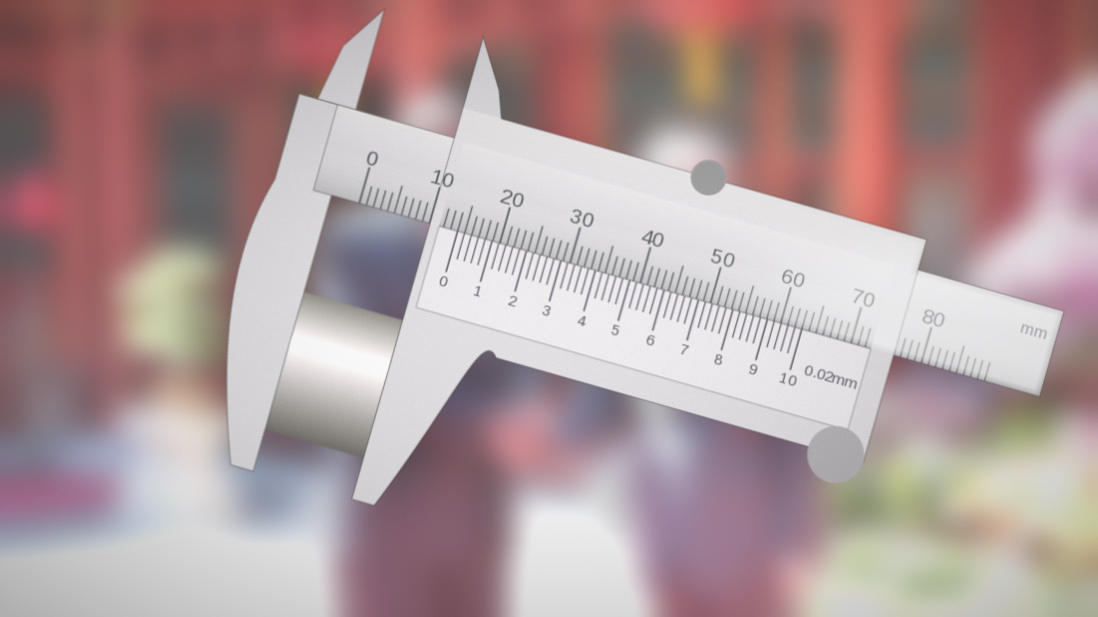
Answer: 14.0 mm
